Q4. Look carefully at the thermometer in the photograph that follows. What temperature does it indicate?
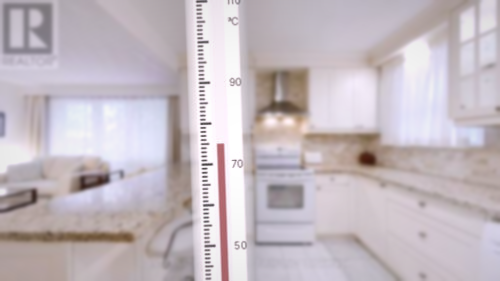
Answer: 75 °C
